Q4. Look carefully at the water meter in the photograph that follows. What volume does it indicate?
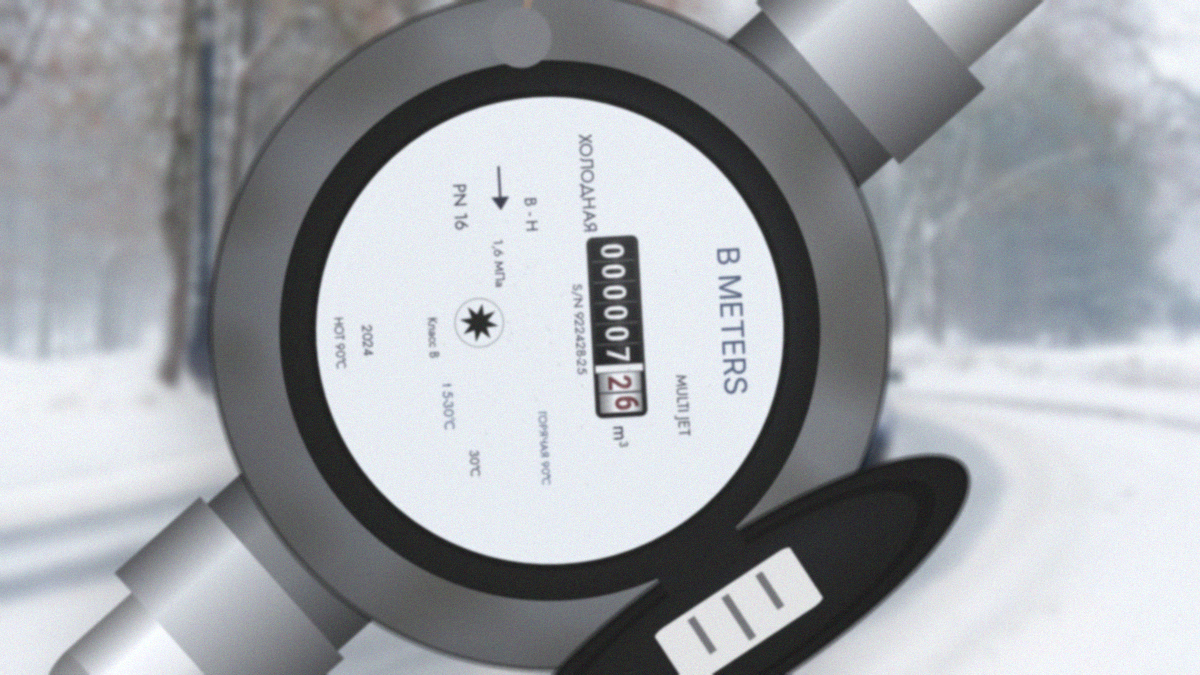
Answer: 7.26 m³
